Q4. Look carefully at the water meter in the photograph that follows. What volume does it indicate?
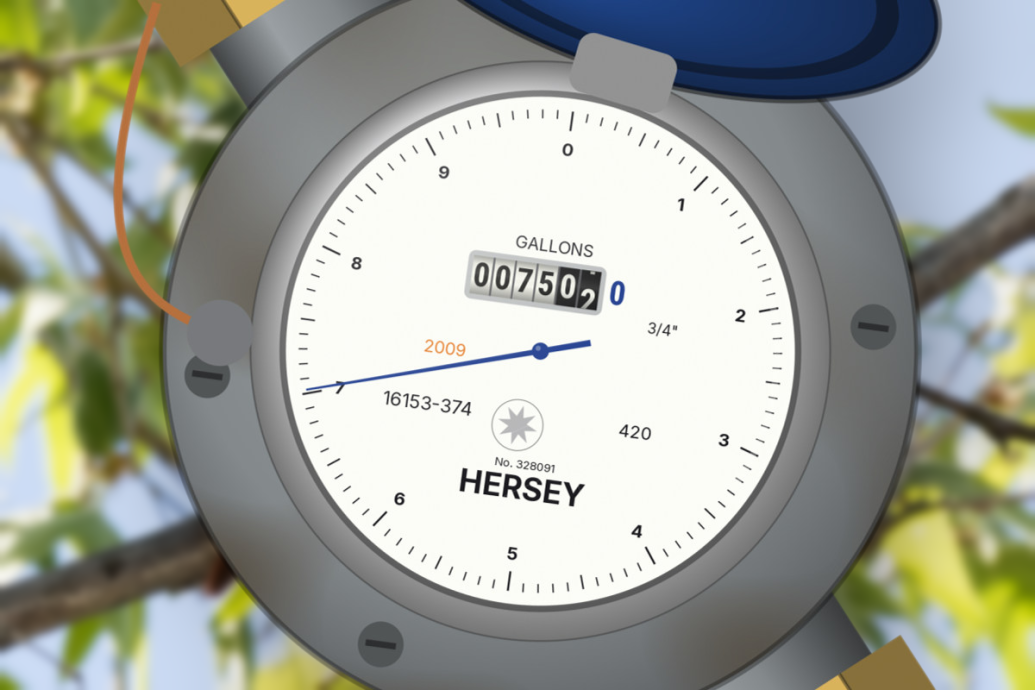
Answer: 75017.0 gal
